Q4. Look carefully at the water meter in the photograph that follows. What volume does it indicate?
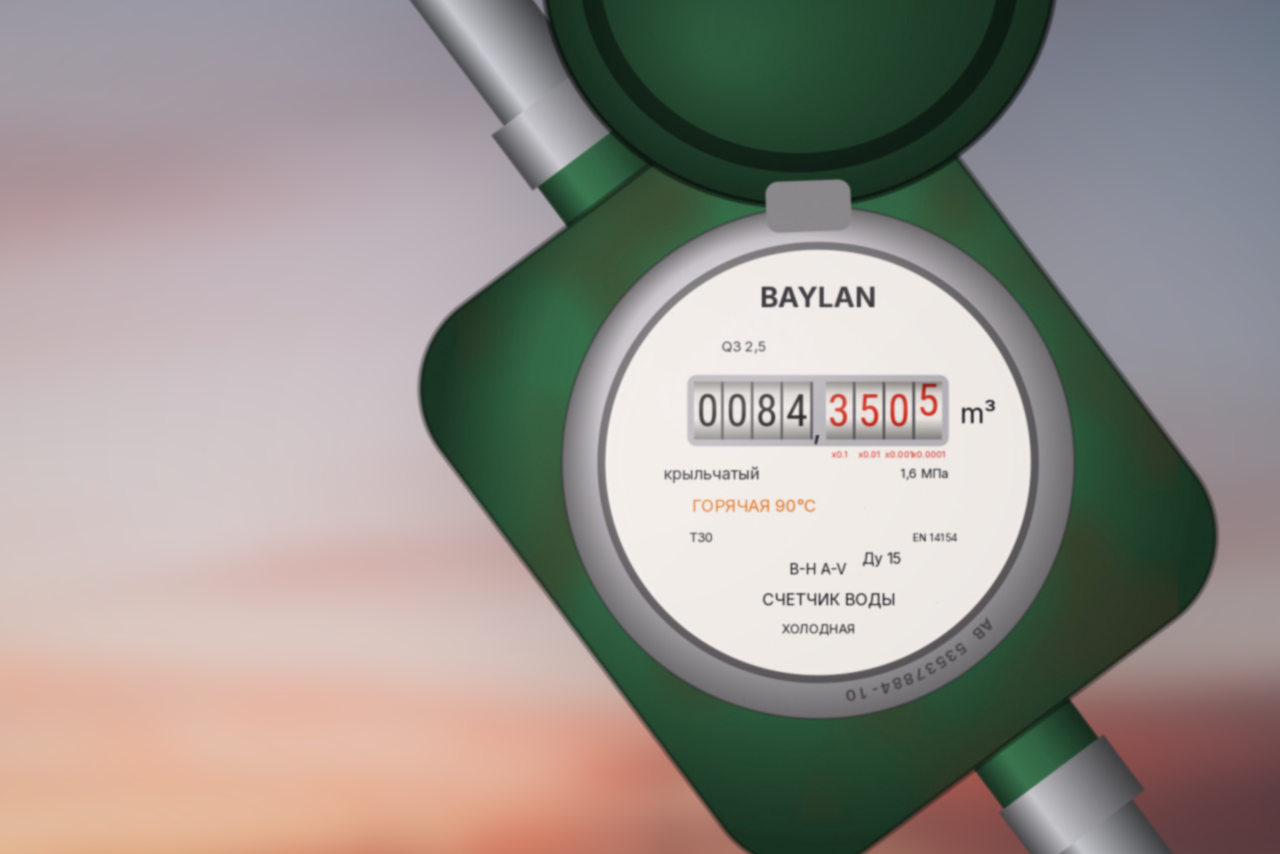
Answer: 84.3505 m³
